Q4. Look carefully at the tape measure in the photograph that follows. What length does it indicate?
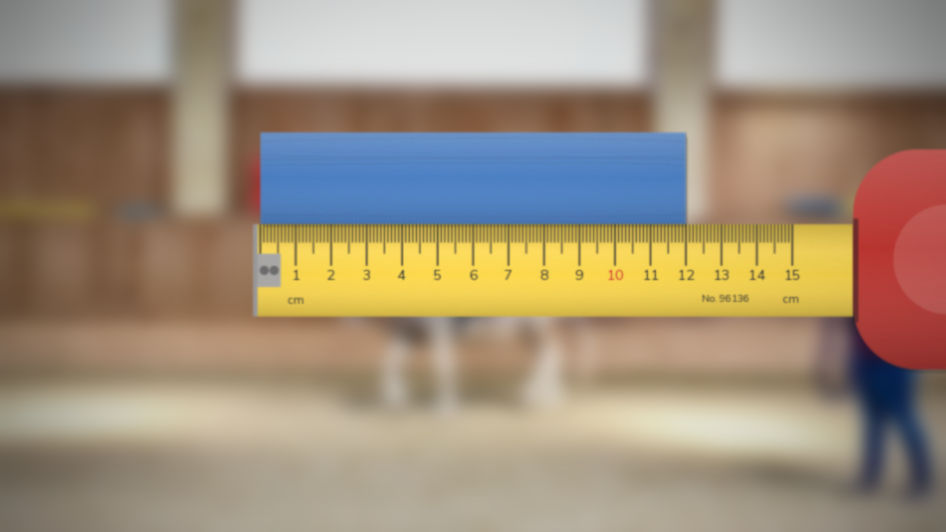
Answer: 12 cm
